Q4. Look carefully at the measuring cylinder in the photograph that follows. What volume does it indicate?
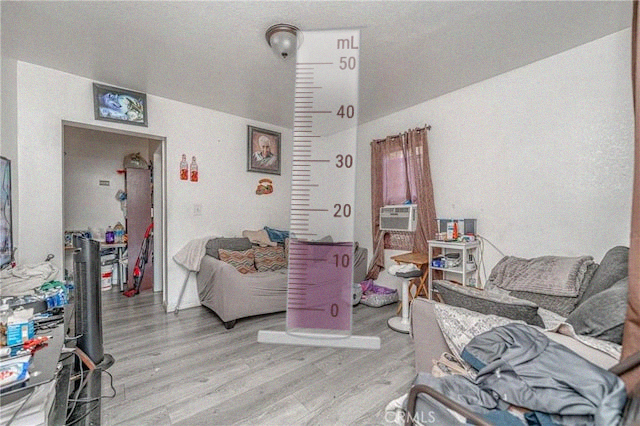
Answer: 13 mL
